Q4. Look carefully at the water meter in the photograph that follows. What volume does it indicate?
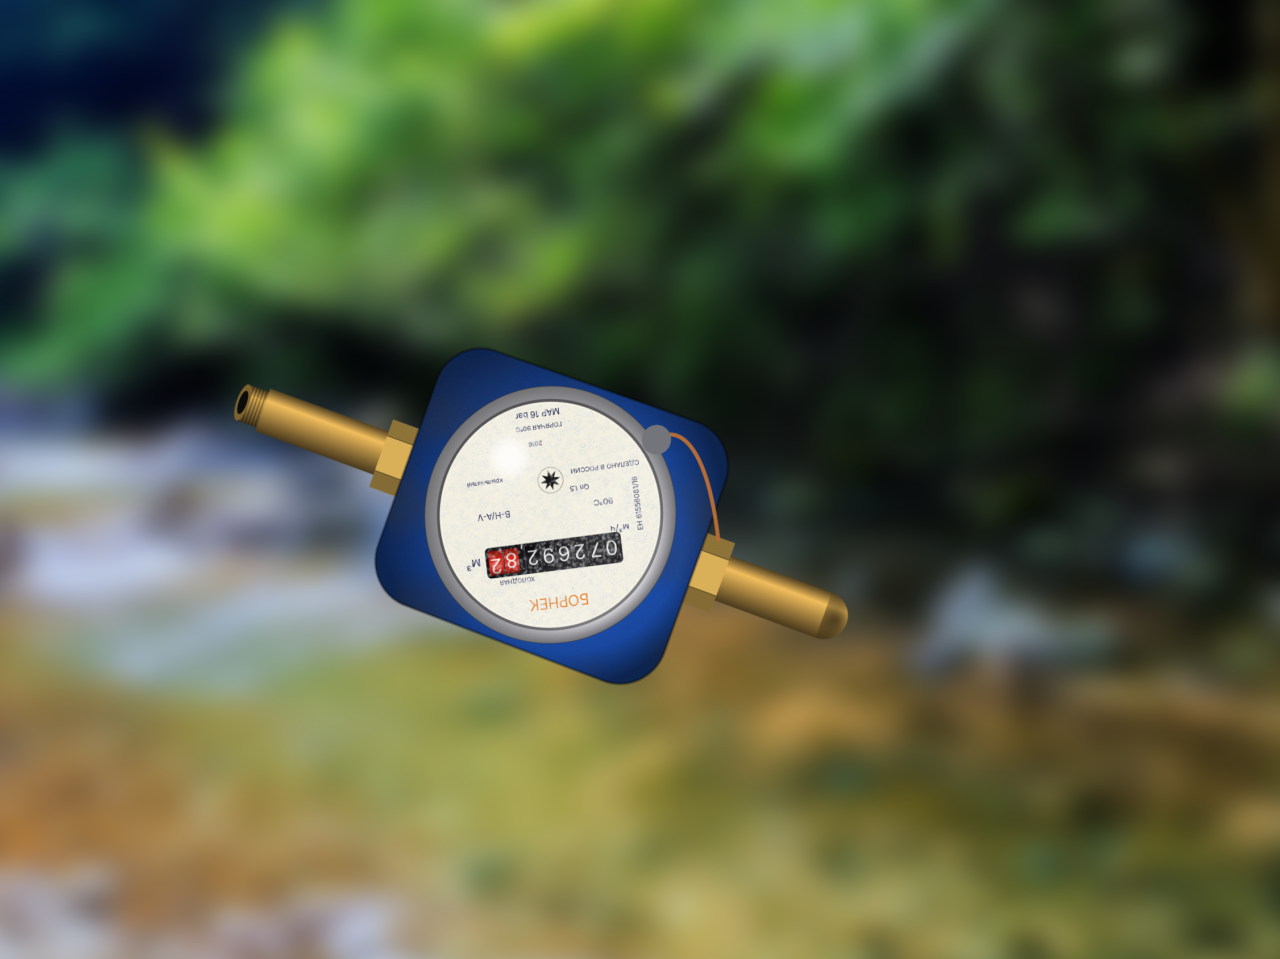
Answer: 72692.82 m³
